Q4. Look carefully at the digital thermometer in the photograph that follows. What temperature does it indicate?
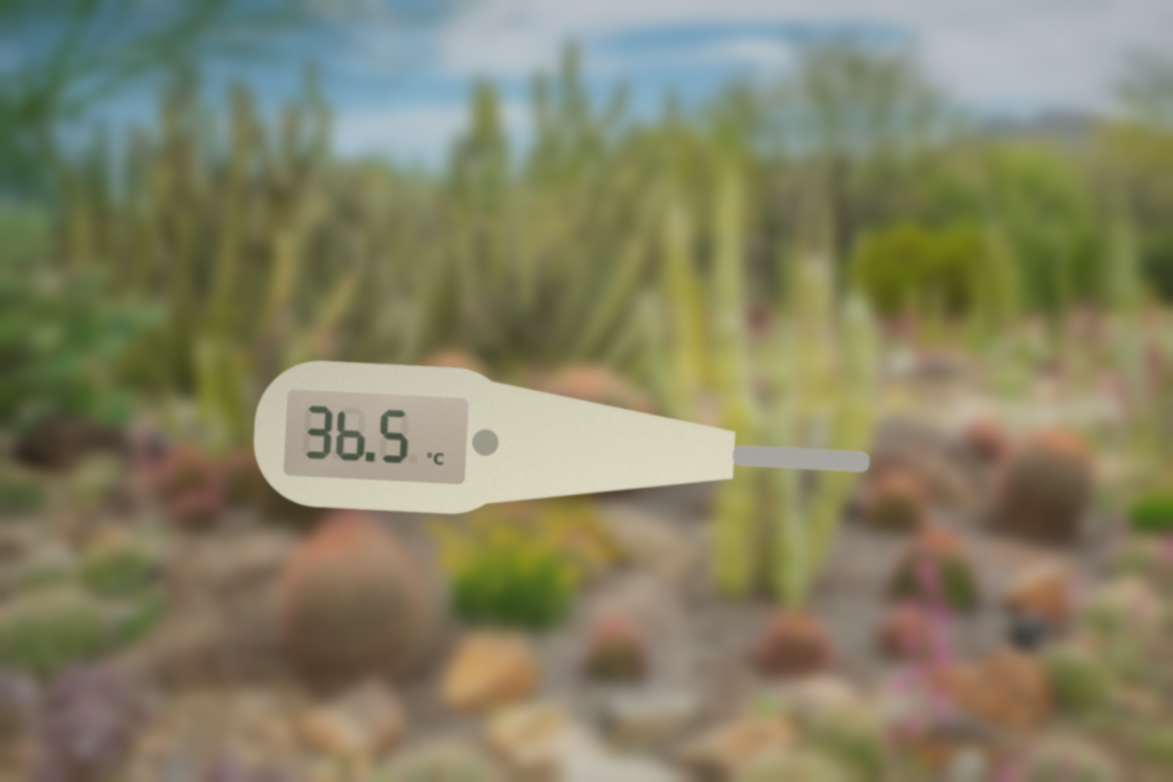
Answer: 36.5 °C
